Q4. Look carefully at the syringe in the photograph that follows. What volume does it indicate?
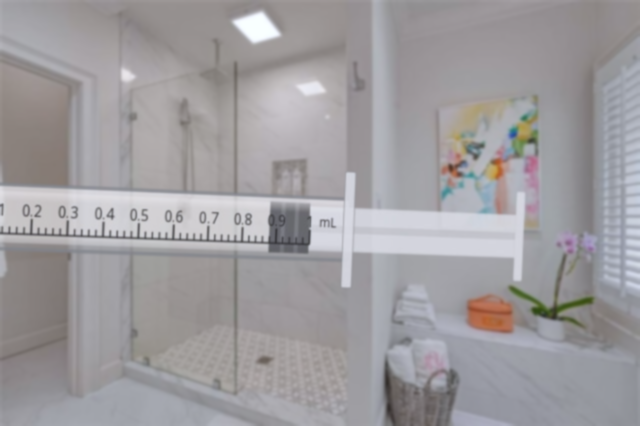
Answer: 0.88 mL
